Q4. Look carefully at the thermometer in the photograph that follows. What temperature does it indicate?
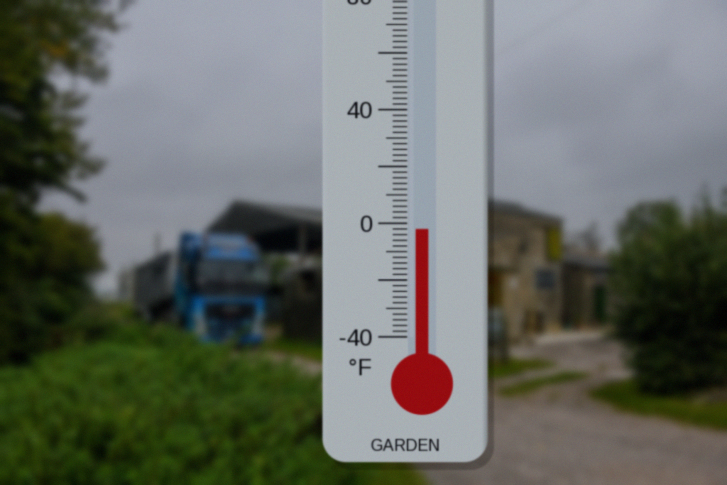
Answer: -2 °F
